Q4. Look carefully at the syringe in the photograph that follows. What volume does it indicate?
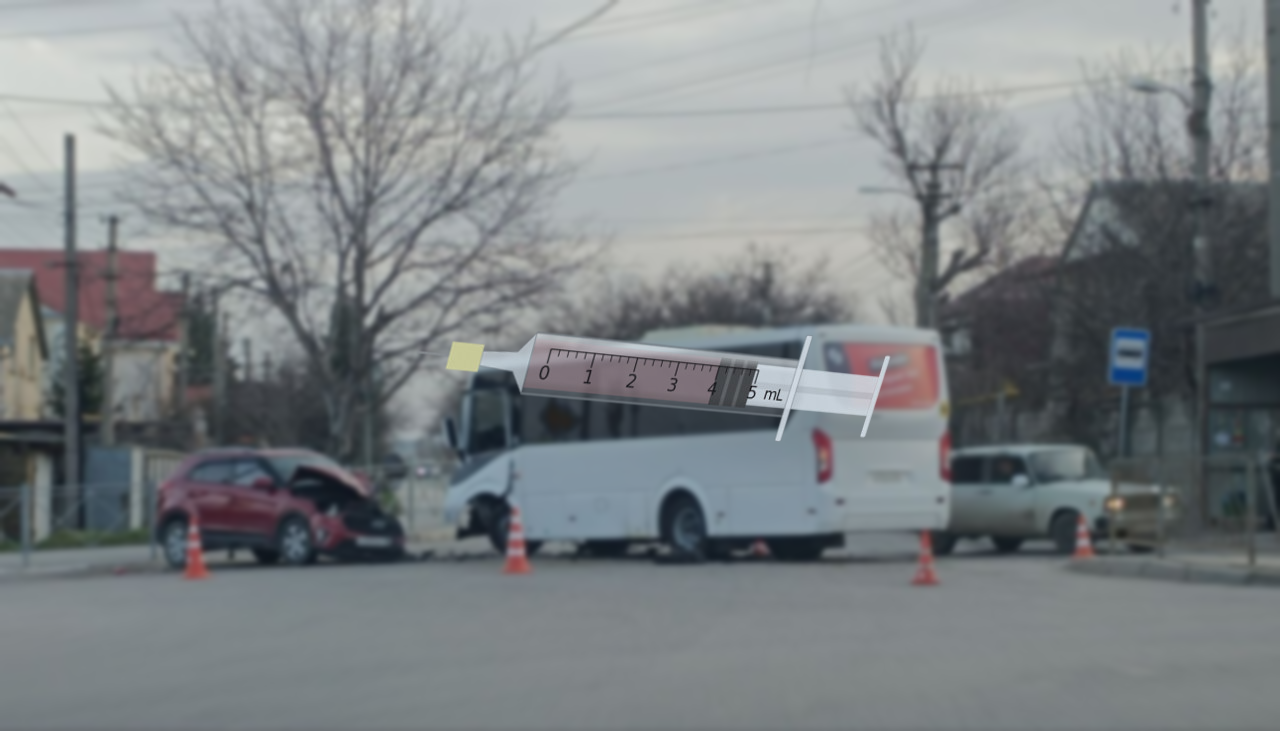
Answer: 4 mL
